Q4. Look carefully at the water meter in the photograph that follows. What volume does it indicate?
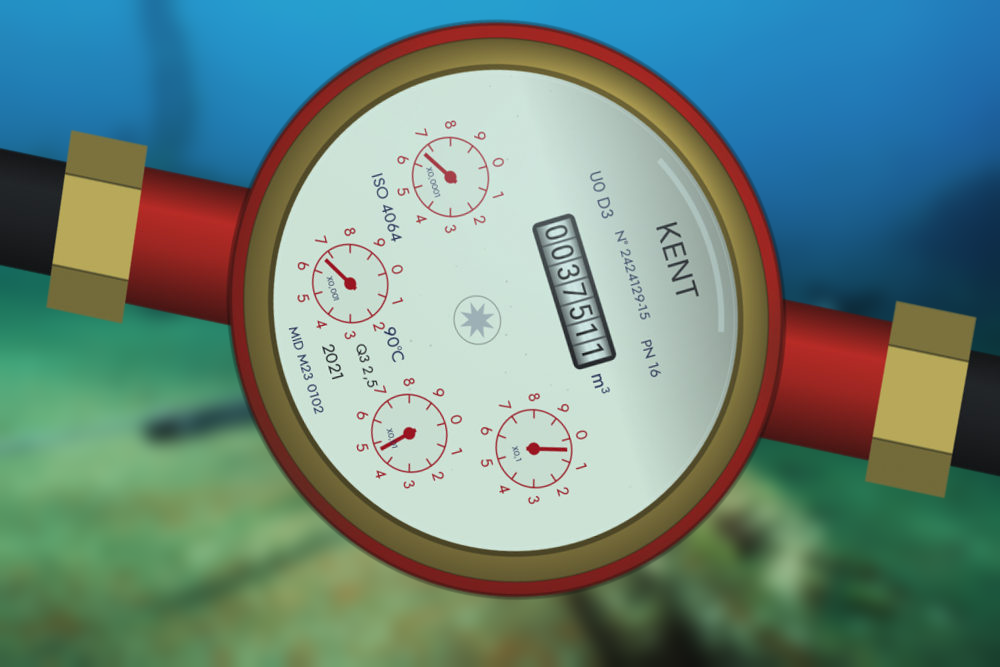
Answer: 37511.0466 m³
